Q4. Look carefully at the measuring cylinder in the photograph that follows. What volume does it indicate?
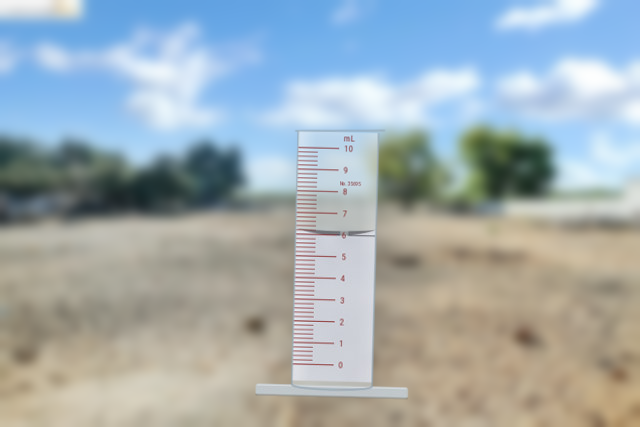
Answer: 6 mL
